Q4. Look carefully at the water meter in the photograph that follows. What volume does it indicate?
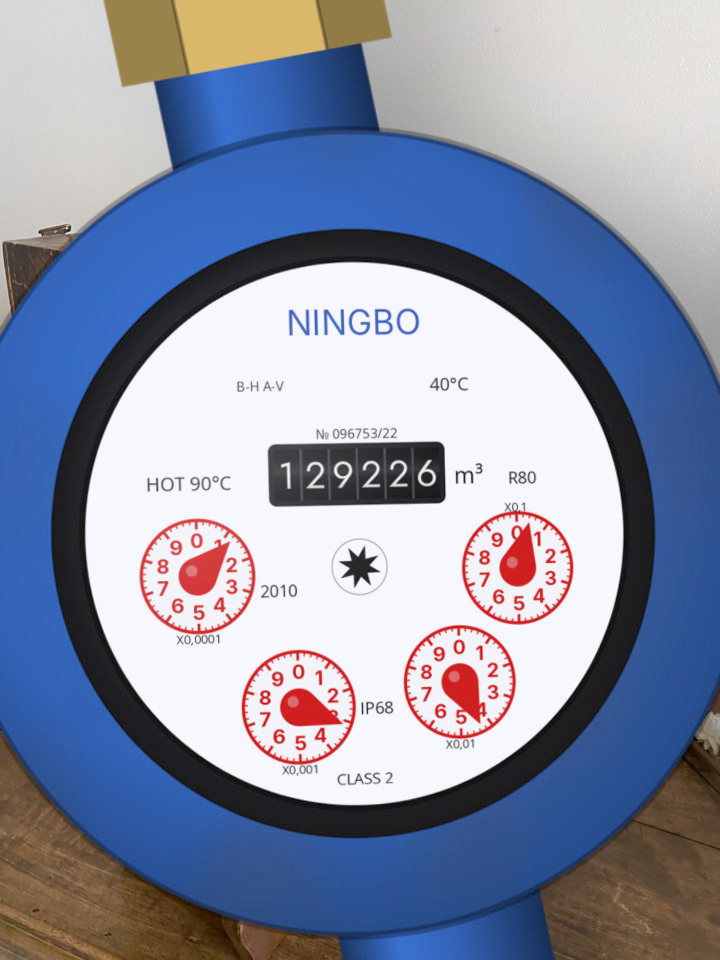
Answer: 129226.0431 m³
